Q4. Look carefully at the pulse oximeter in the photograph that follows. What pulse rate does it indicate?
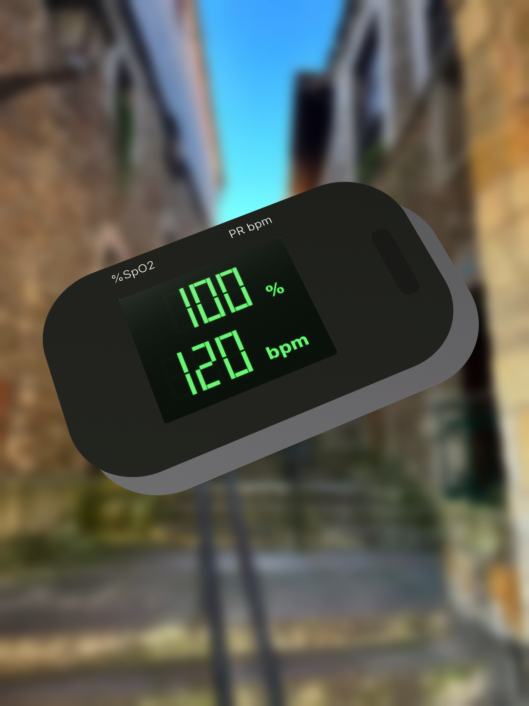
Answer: 120 bpm
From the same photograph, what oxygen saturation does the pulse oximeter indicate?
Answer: 100 %
